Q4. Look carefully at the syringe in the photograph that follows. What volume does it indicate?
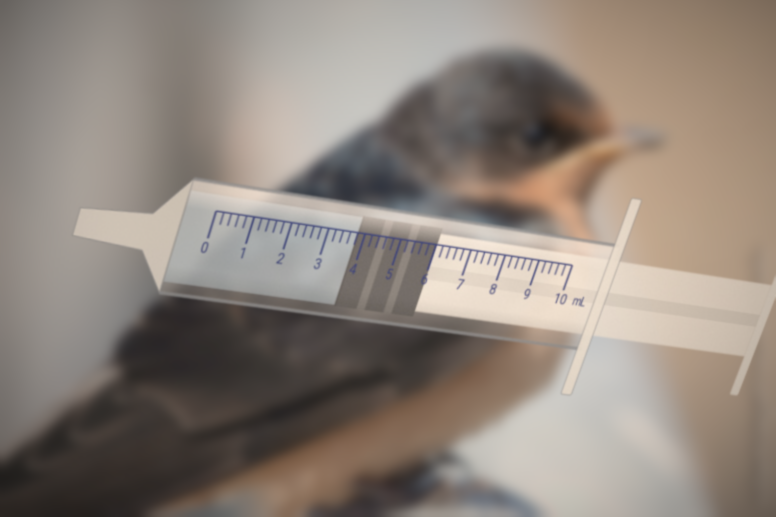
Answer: 3.8 mL
